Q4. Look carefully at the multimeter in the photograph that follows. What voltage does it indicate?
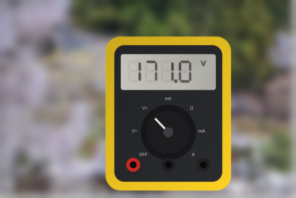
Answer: 171.0 V
